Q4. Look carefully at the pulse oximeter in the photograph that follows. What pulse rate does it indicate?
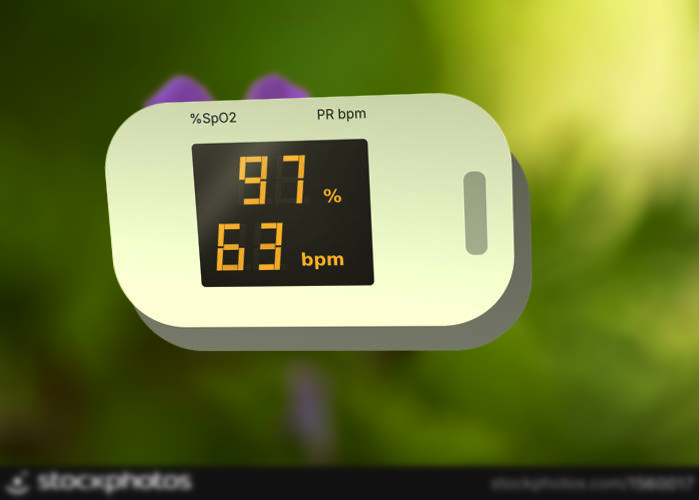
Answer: 63 bpm
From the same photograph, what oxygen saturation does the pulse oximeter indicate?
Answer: 97 %
